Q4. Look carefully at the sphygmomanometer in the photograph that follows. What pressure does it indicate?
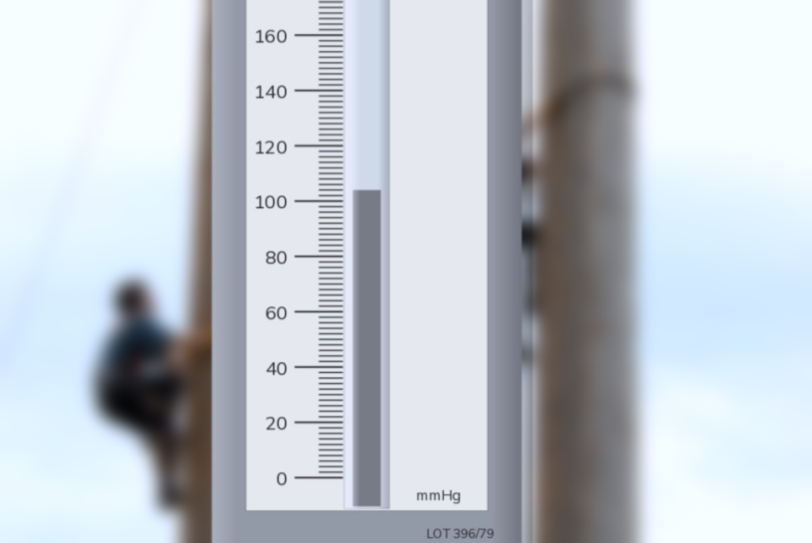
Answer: 104 mmHg
